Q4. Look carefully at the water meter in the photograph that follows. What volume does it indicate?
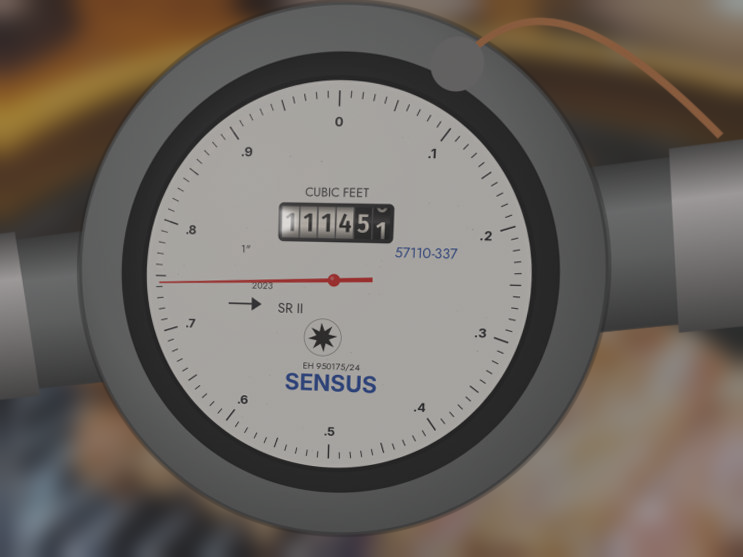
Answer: 111450.74 ft³
